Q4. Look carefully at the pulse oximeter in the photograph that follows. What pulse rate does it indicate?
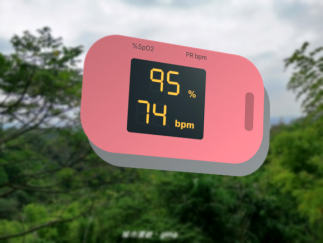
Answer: 74 bpm
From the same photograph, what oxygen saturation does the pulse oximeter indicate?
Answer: 95 %
